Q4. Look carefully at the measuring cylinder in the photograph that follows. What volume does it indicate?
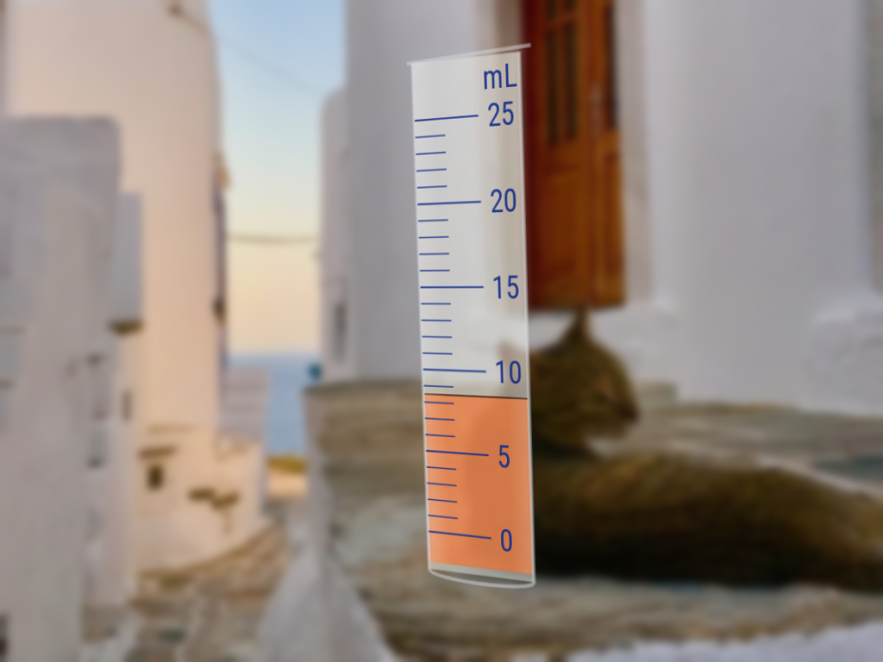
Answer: 8.5 mL
